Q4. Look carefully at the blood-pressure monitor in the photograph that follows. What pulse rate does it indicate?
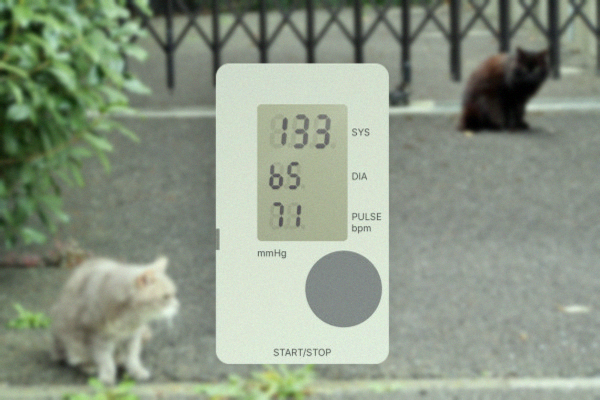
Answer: 71 bpm
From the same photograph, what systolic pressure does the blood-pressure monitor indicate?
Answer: 133 mmHg
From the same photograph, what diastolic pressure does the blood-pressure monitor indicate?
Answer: 65 mmHg
